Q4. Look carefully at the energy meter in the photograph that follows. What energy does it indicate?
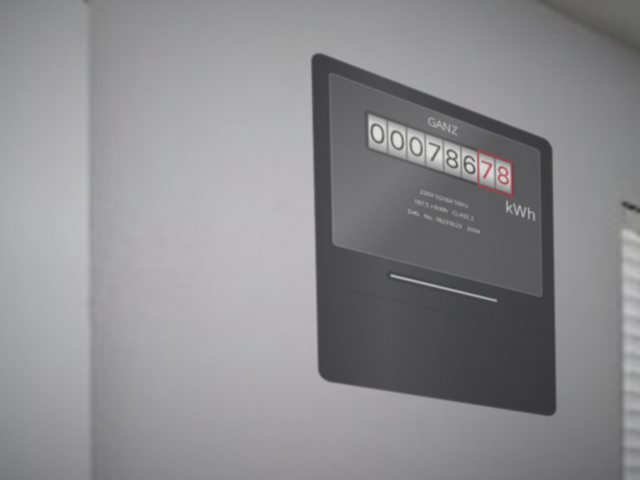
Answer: 786.78 kWh
